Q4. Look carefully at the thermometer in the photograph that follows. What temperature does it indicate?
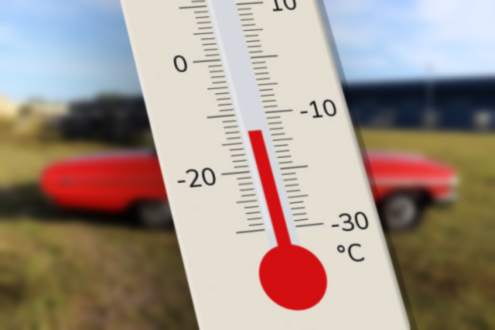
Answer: -13 °C
